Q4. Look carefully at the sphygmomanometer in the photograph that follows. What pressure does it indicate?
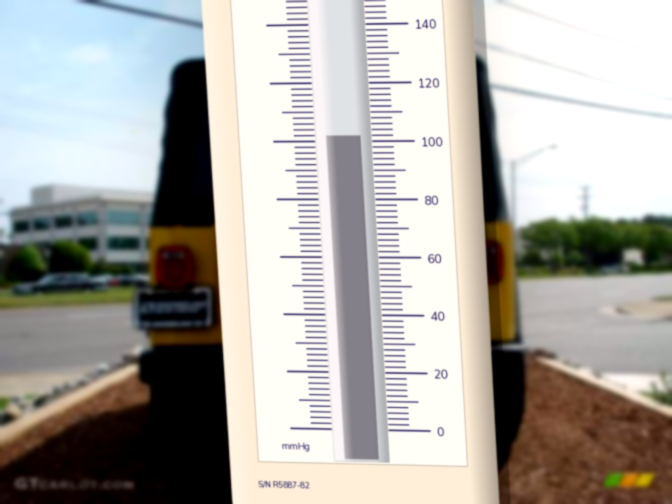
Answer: 102 mmHg
